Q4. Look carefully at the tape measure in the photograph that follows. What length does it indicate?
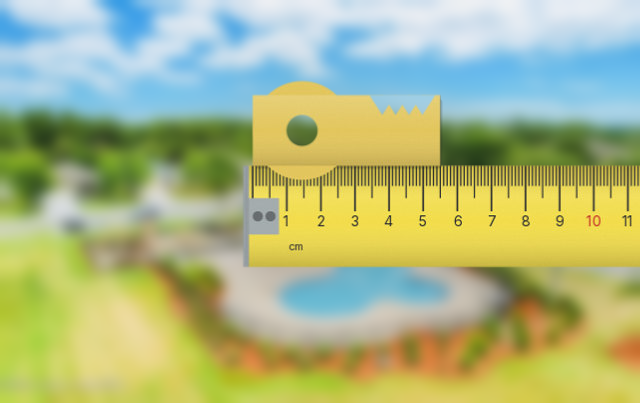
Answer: 5.5 cm
